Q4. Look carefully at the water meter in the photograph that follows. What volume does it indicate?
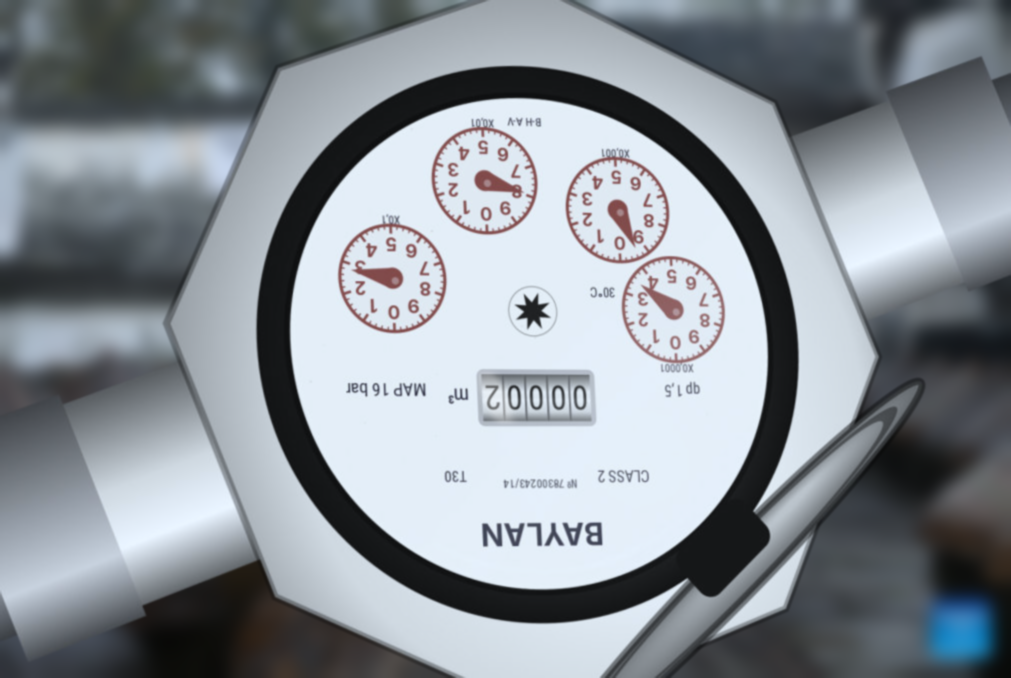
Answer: 2.2793 m³
